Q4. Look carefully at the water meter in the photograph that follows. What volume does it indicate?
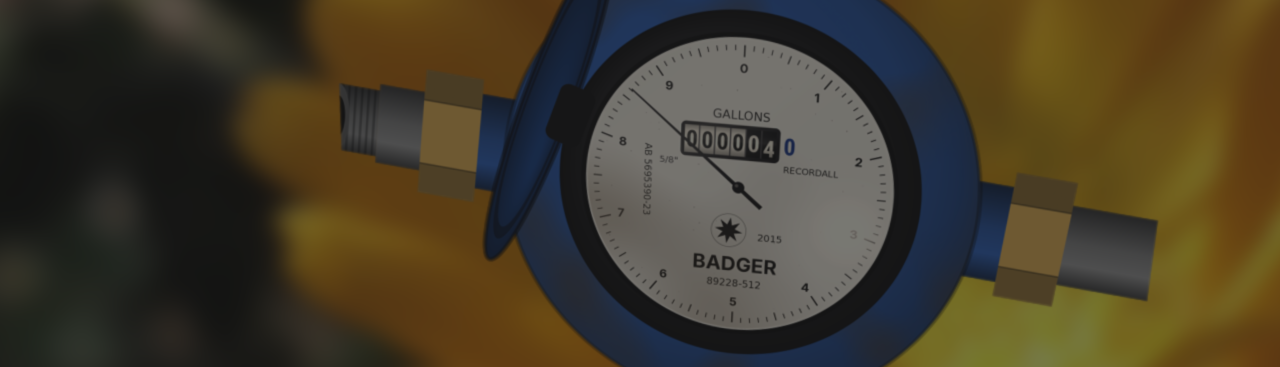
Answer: 38.6 gal
